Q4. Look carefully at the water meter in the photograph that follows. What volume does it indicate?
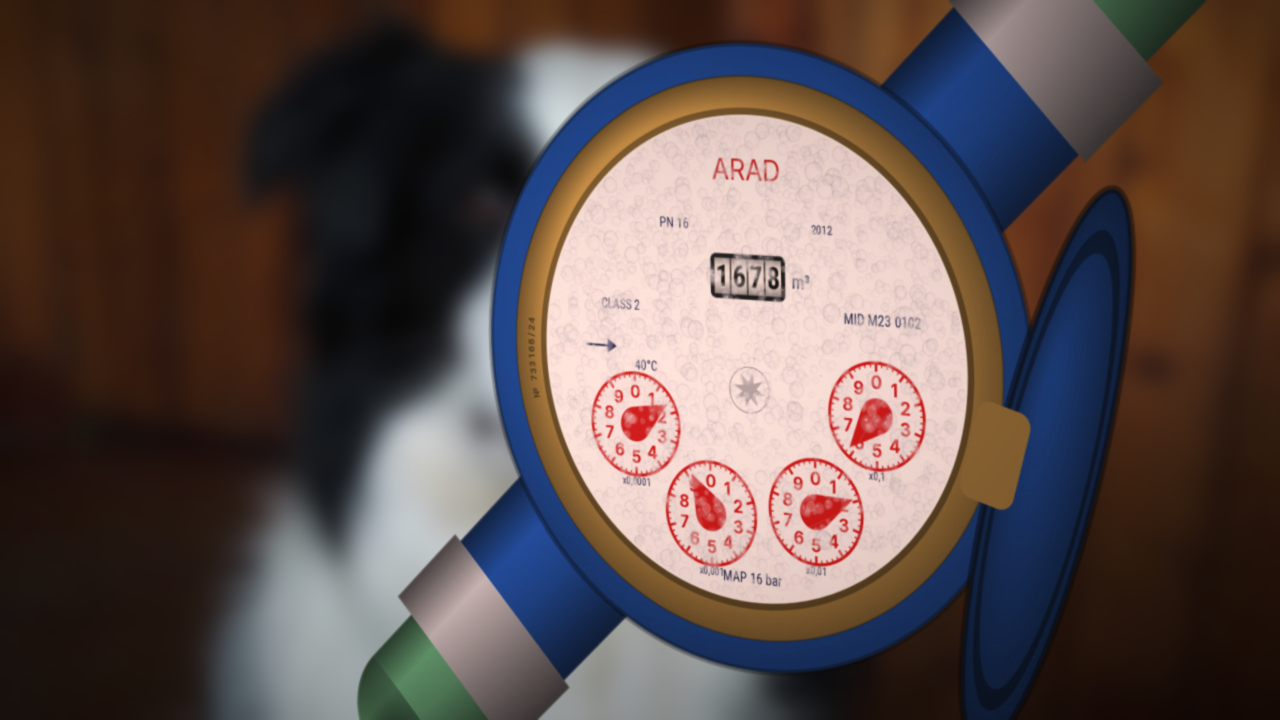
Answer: 1678.6191 m³
